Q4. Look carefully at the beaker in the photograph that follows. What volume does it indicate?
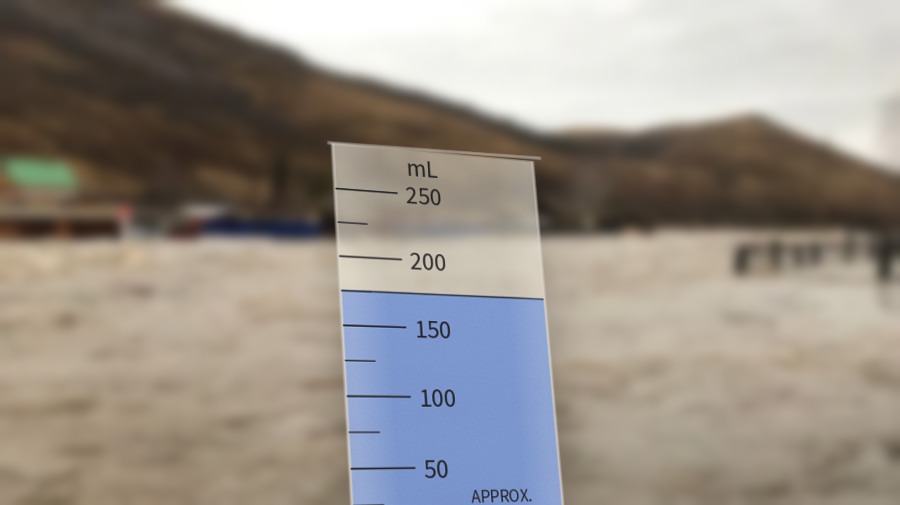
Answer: 175 mL
